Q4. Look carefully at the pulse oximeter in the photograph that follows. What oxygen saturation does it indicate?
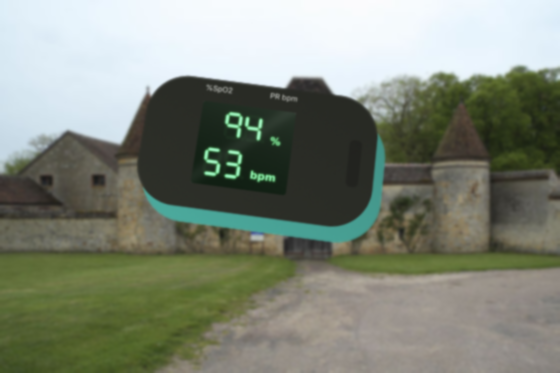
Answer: 94 %
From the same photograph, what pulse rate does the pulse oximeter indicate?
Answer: 53 bpm
